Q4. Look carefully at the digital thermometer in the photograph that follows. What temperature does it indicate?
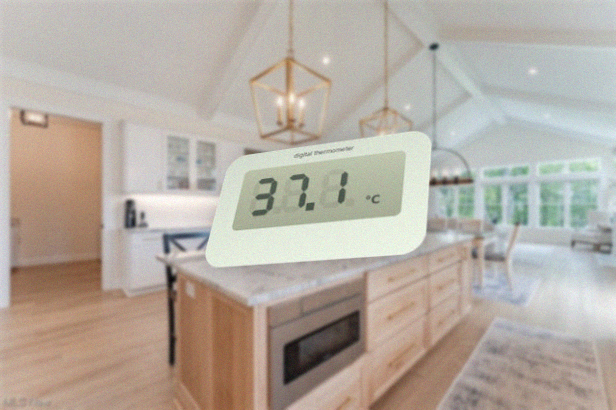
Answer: 37.1 °C
